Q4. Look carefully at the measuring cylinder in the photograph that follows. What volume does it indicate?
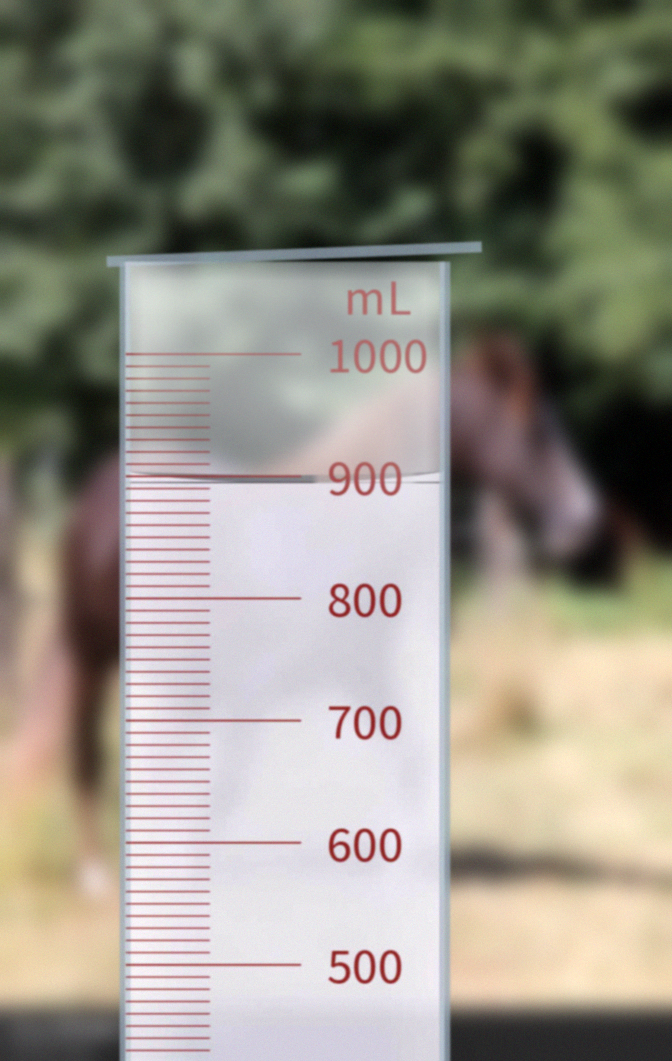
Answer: 895 mL
